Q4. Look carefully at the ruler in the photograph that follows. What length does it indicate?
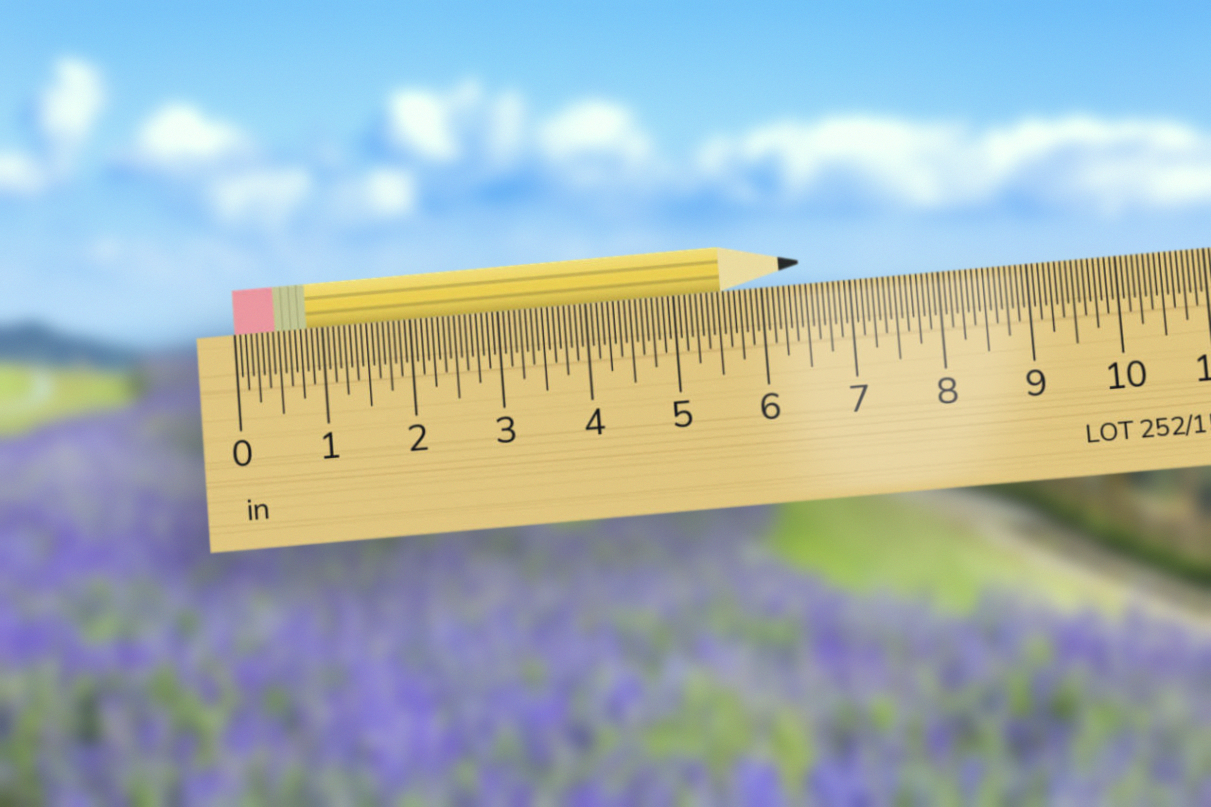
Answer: 6.4375 in
